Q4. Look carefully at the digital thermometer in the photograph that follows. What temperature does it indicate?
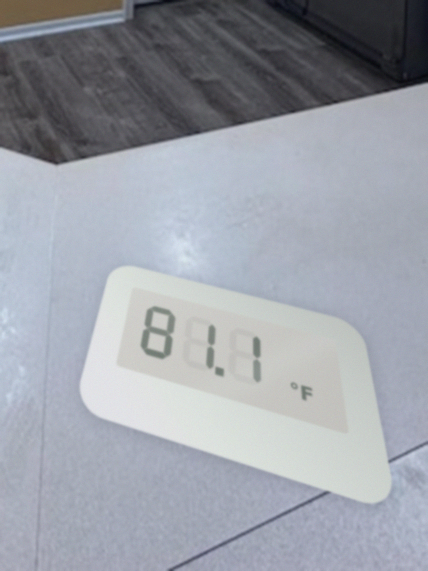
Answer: 81.1 °F
